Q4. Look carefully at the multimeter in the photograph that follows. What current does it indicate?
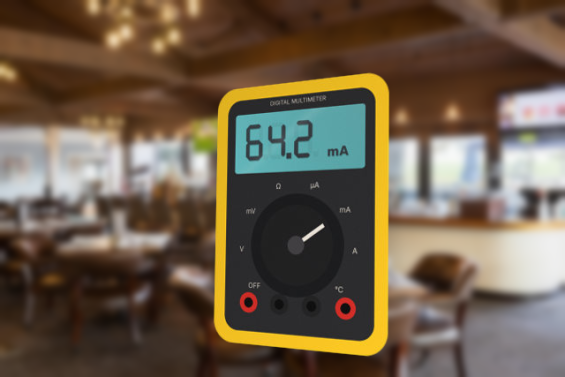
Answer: 64.2 mA
